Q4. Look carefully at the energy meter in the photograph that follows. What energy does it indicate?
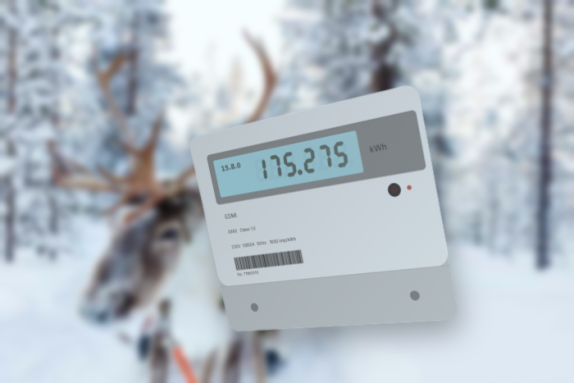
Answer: 175.275 kWh
